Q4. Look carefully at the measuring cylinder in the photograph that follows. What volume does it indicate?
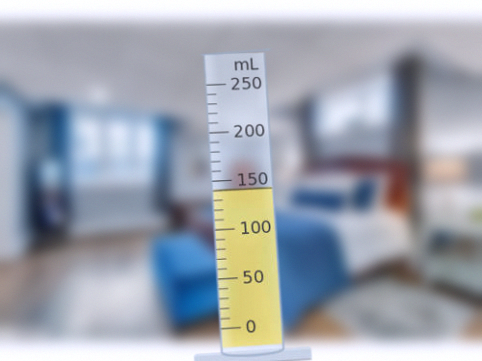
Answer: 140 mL
